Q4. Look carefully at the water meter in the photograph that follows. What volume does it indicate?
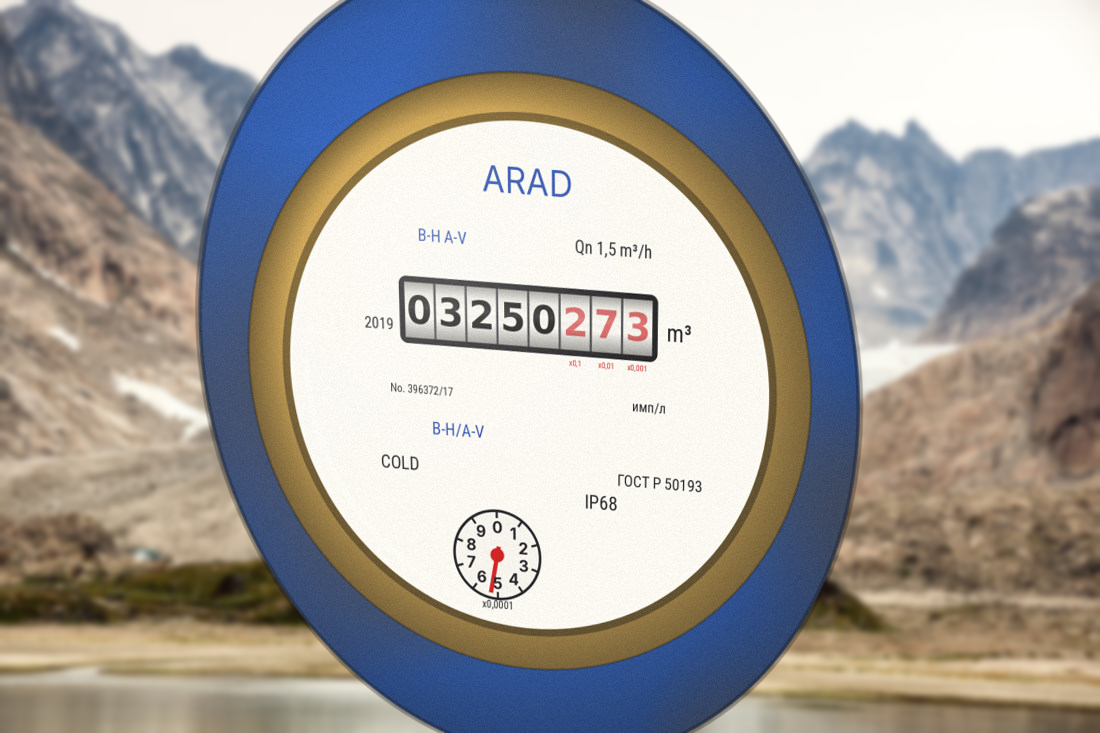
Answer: 3250.2735 m³
